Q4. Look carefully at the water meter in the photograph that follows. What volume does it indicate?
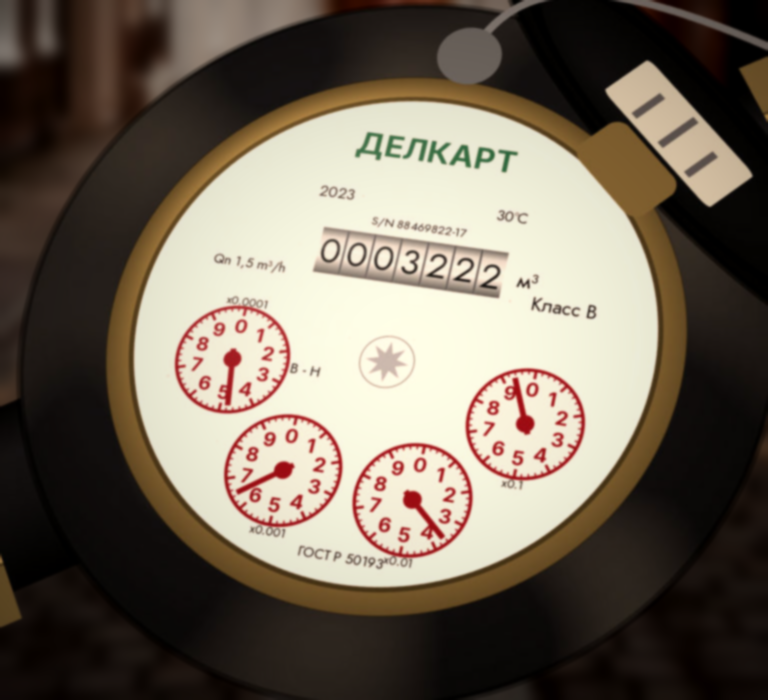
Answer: 3221.9364 m³
